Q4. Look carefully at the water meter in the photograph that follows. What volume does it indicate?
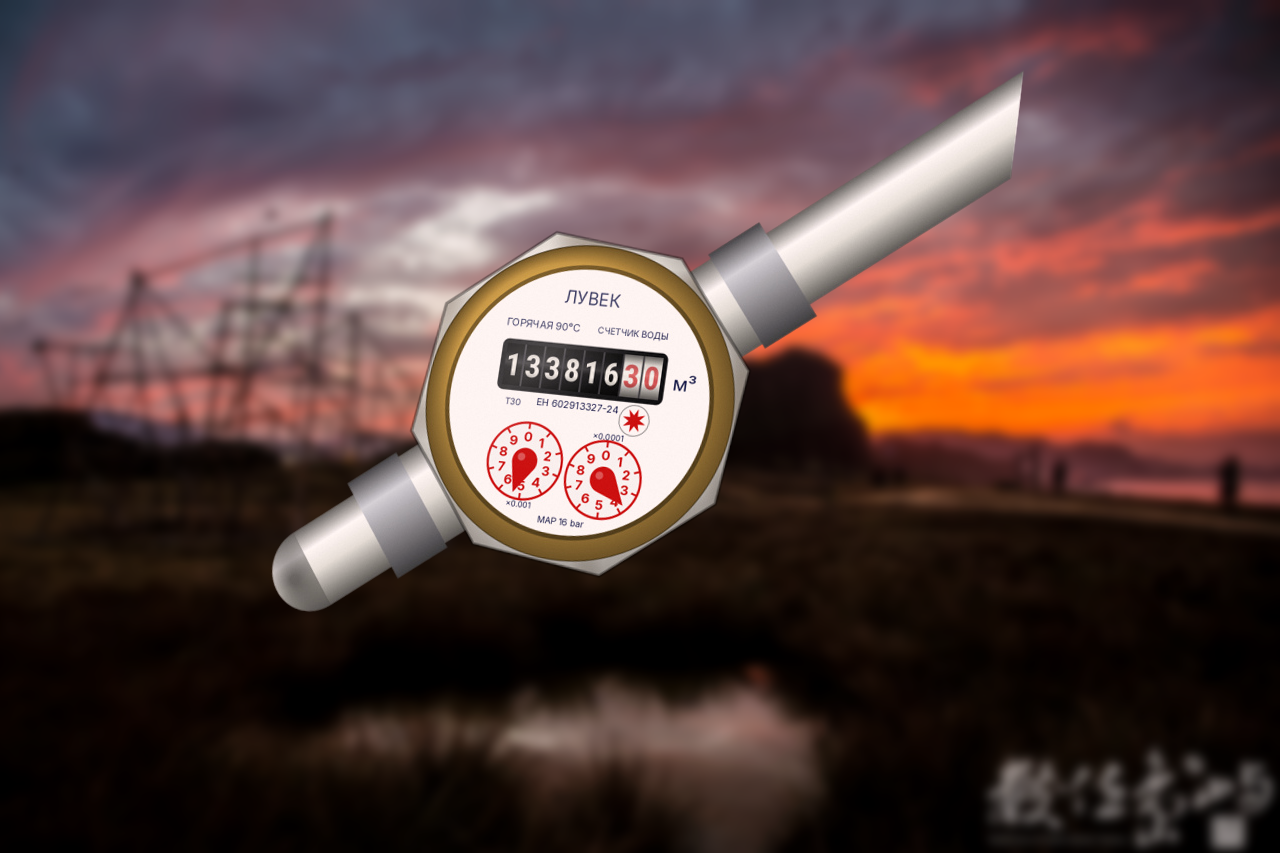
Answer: 133816.3053 m³
